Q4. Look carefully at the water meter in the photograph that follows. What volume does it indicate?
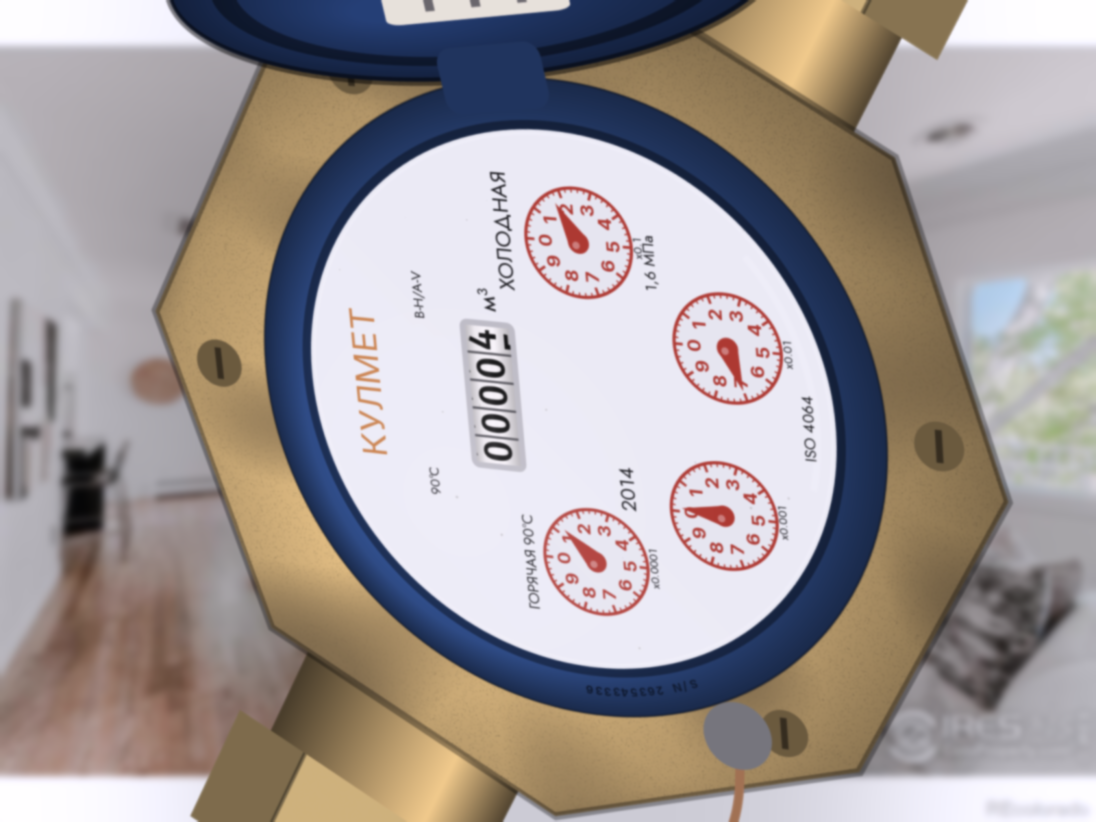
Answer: 4.1701 m³
